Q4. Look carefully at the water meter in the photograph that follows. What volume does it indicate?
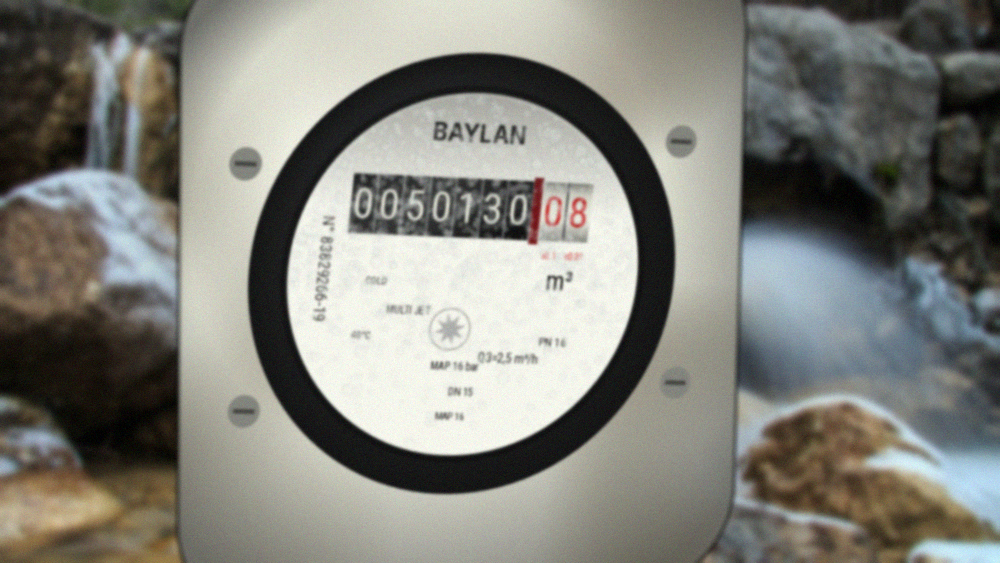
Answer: 50130.08 m³
